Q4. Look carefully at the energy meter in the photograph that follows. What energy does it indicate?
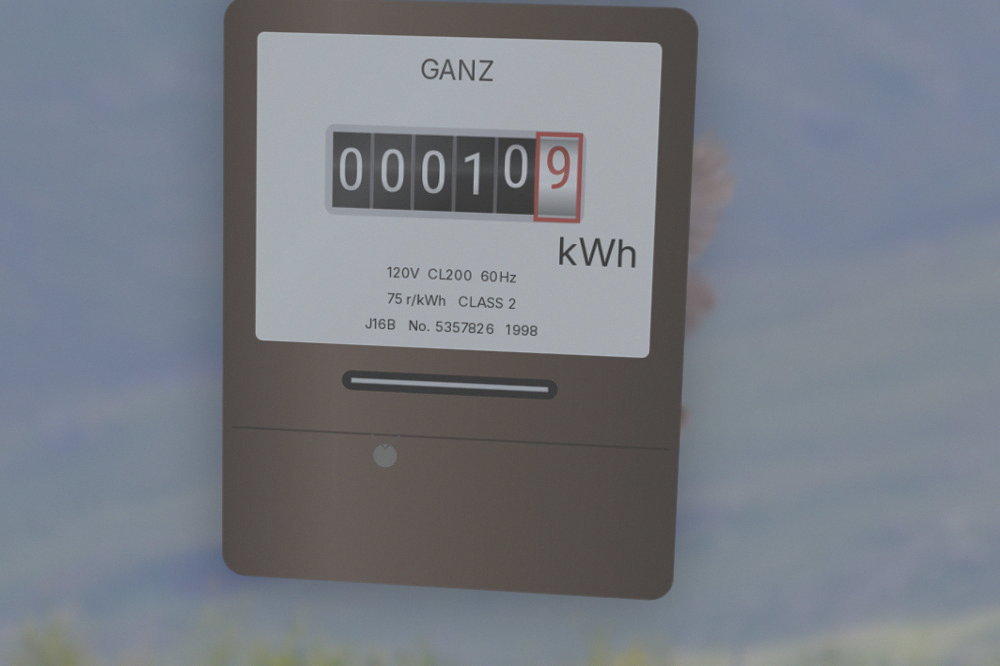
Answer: 10.9 kWh
